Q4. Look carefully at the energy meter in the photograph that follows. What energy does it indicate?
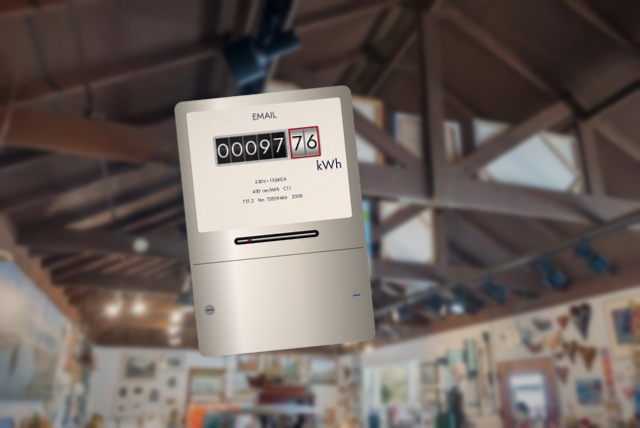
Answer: 97.76 kWh
